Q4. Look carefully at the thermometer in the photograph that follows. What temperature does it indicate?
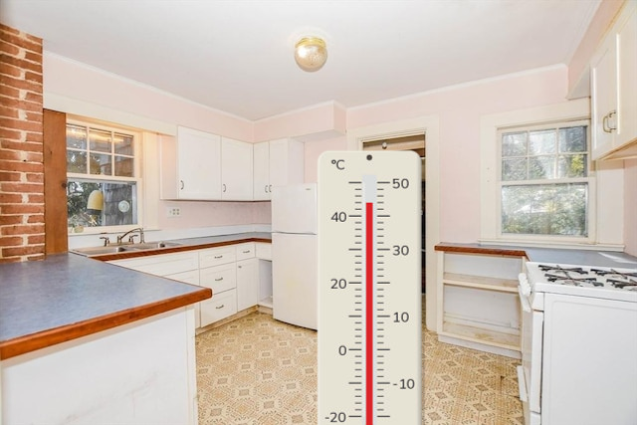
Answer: 44 °C
